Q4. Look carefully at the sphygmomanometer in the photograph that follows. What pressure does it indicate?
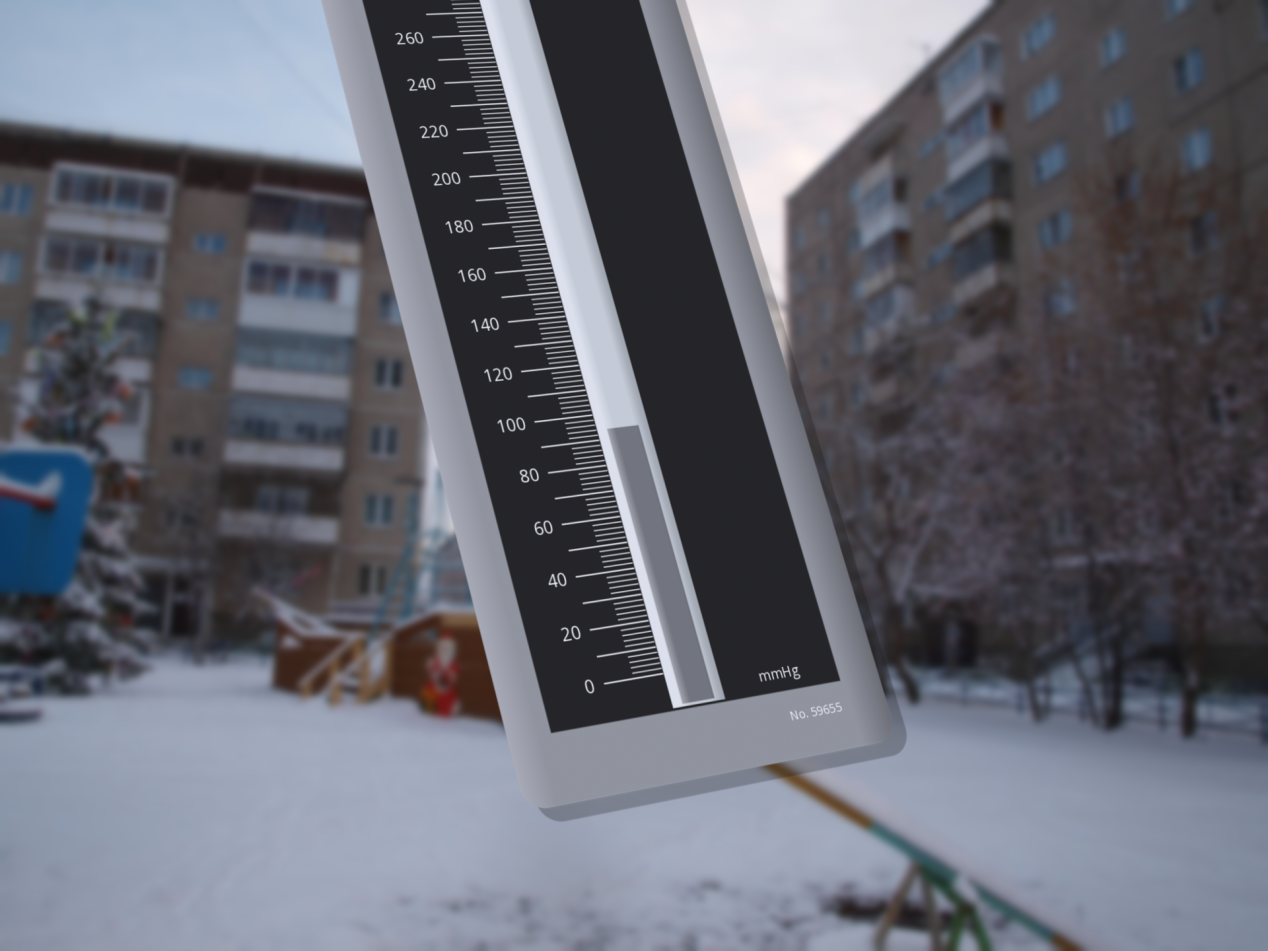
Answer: 94 mmHg
